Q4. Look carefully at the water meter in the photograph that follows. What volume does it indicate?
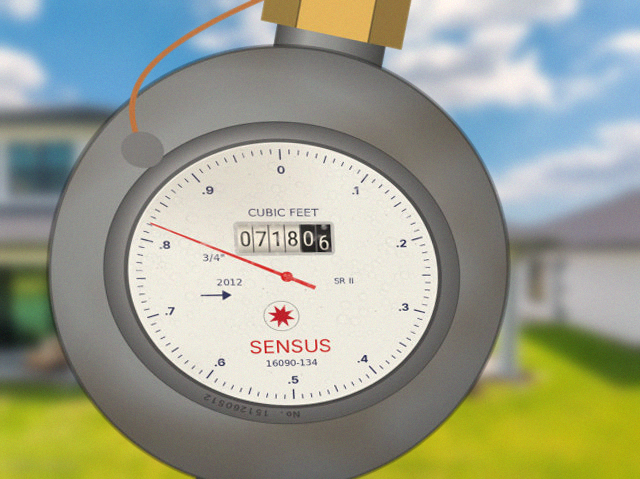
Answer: 71805.82 ft³
